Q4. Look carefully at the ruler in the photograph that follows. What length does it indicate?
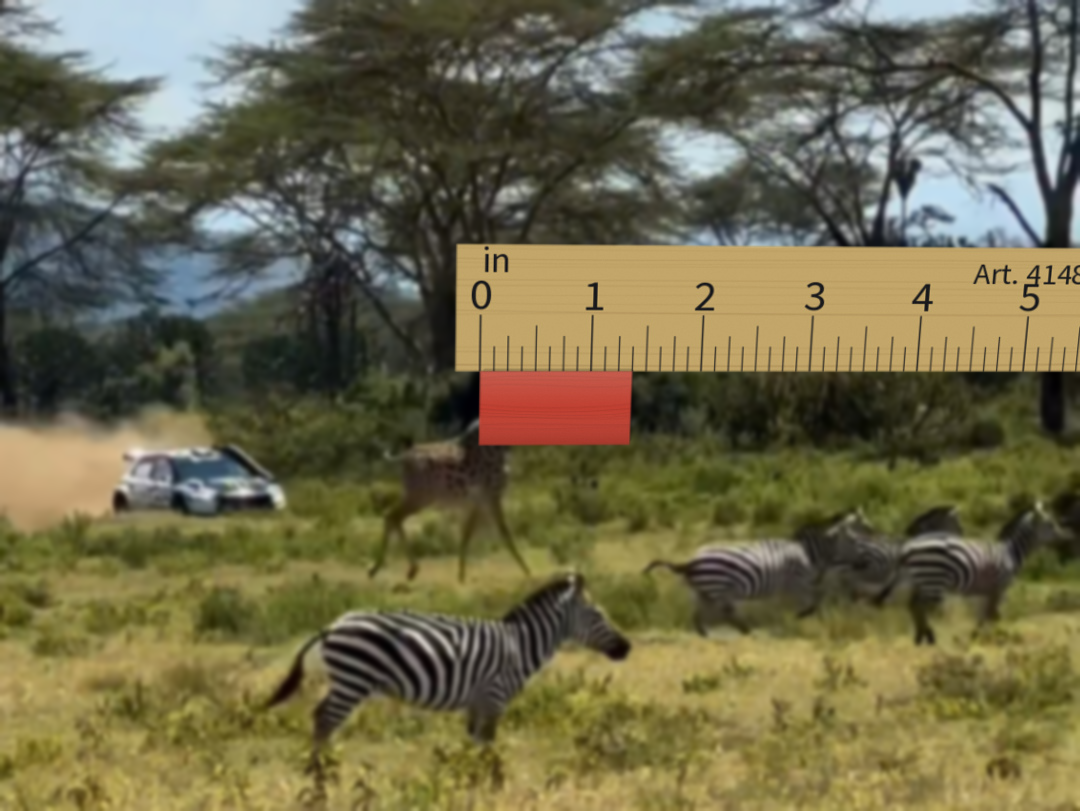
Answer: 1.375 in
